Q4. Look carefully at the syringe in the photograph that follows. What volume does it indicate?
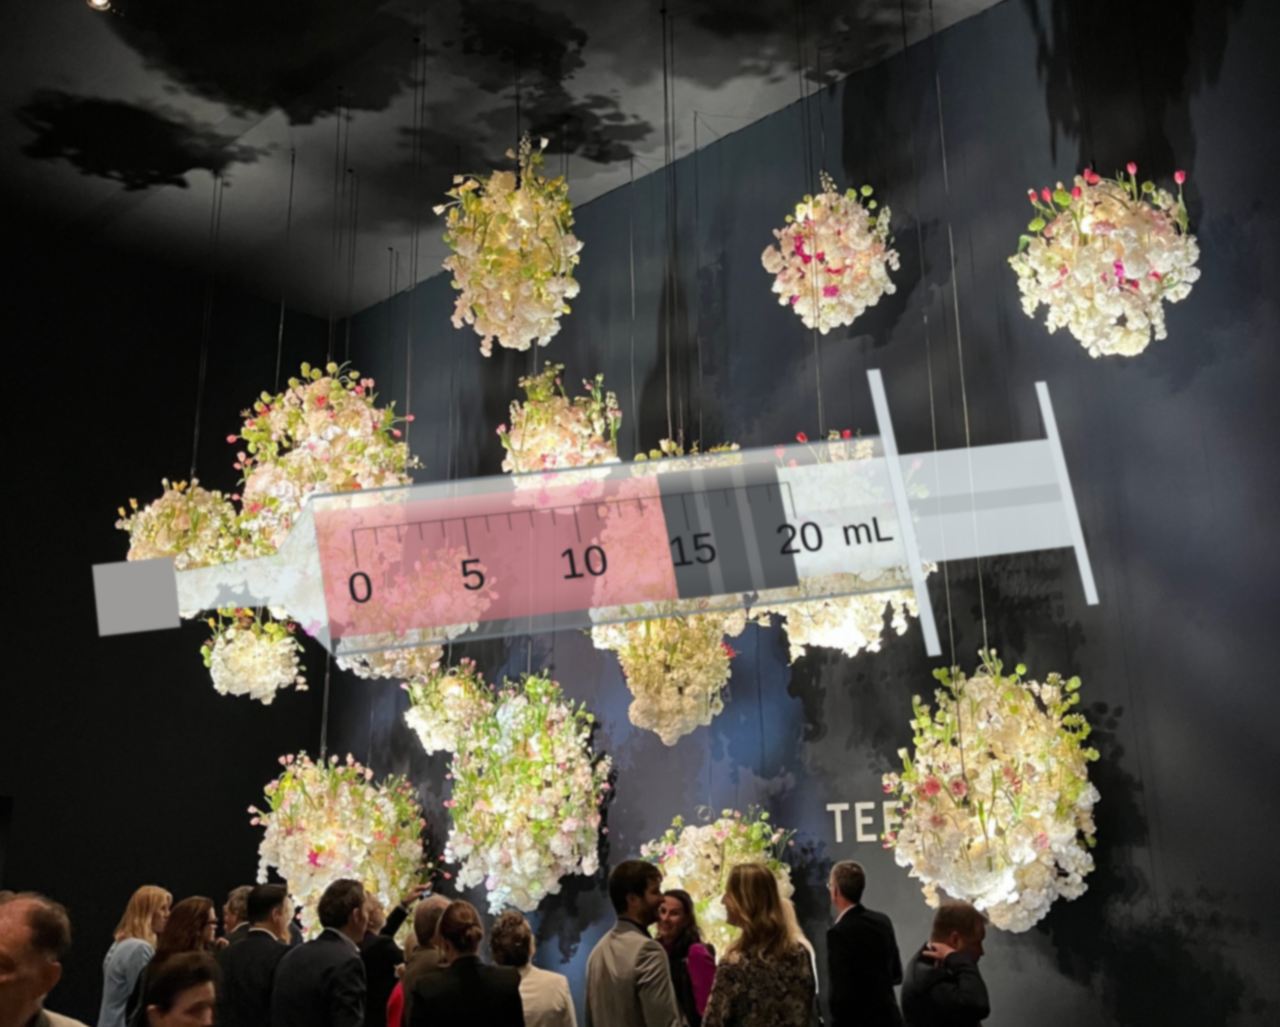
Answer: 14 mL
